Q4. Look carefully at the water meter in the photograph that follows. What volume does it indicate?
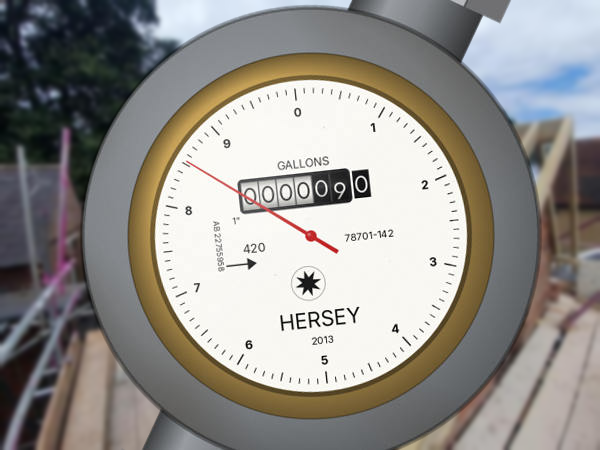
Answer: 88.5 gal
